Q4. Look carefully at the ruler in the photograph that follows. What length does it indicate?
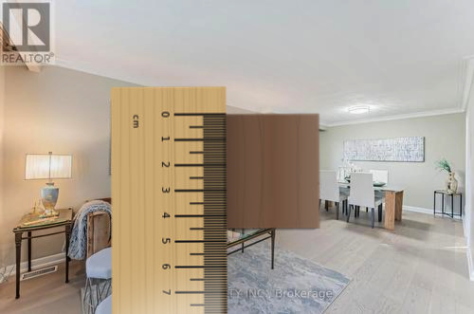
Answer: 4.5 cm
